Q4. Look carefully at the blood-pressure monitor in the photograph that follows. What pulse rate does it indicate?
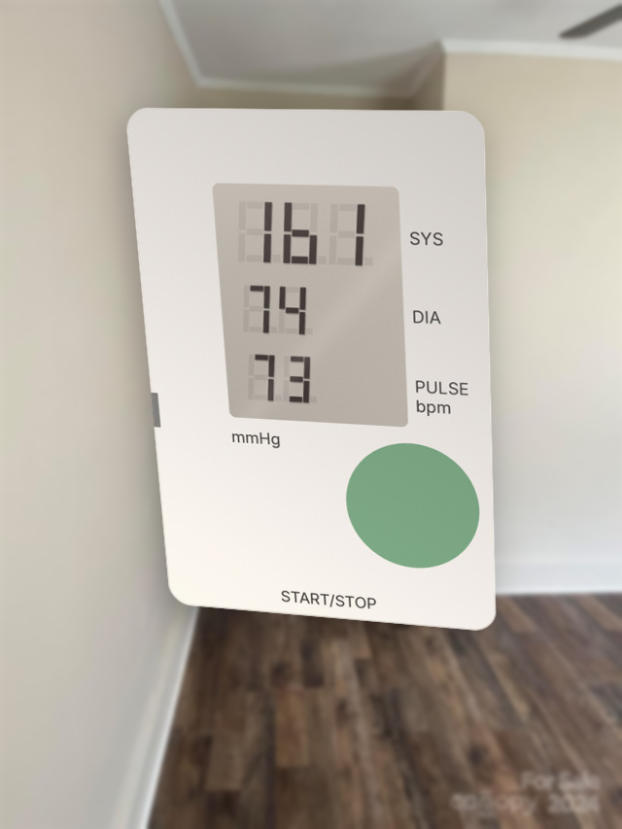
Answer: 73 bpm
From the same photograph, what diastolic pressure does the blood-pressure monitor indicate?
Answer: 74 mmHg
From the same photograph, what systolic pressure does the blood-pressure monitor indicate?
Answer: 161 mmHg
